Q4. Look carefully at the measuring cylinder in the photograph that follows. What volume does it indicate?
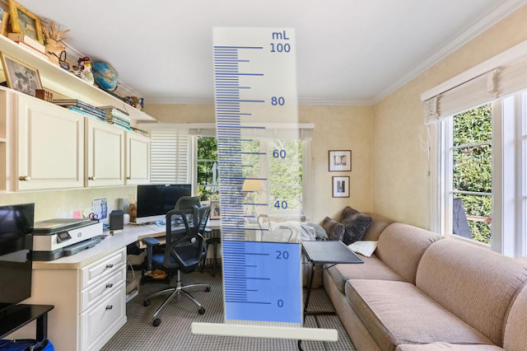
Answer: 25 mL
